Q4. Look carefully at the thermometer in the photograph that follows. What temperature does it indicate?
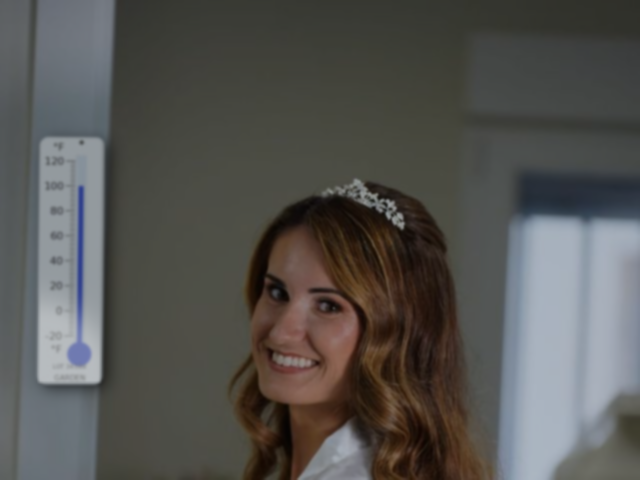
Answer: 100 °F
